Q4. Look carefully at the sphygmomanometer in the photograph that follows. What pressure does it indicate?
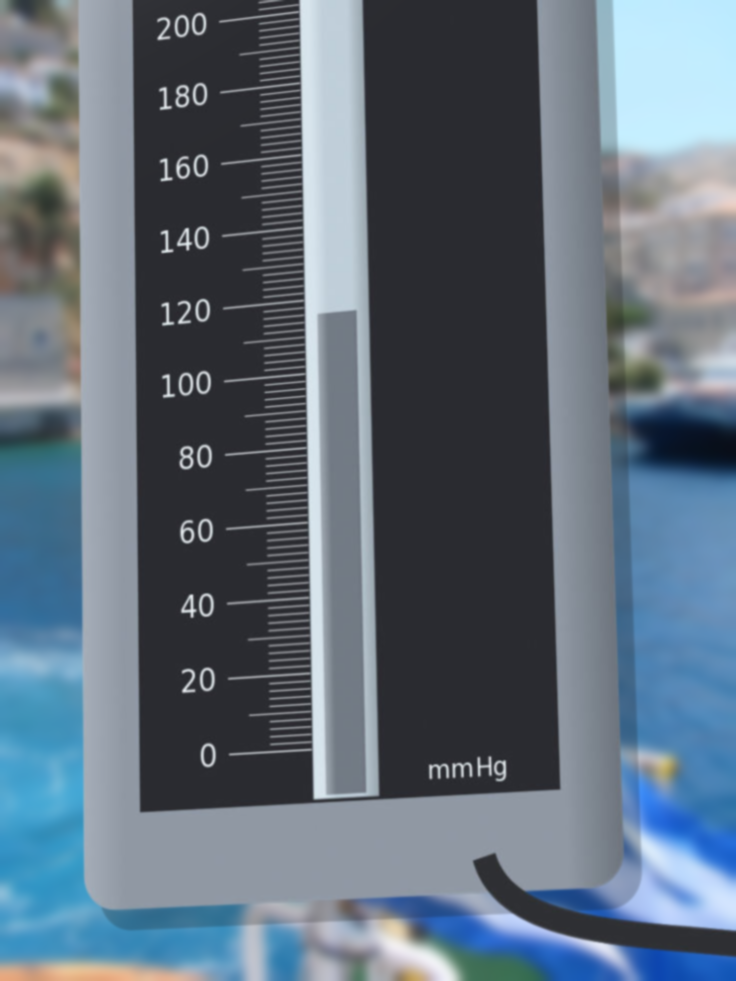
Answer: 116 mmHg
